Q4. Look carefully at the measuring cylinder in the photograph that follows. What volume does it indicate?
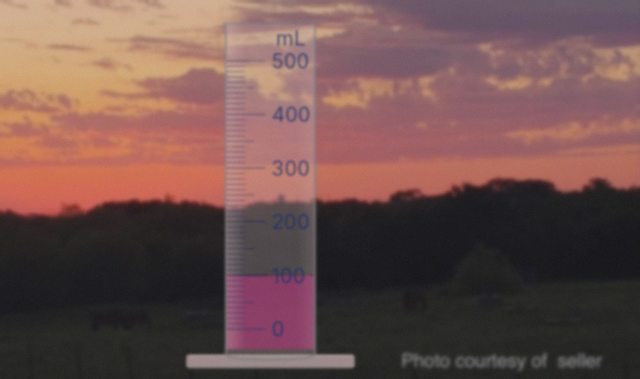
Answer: 100 mL
